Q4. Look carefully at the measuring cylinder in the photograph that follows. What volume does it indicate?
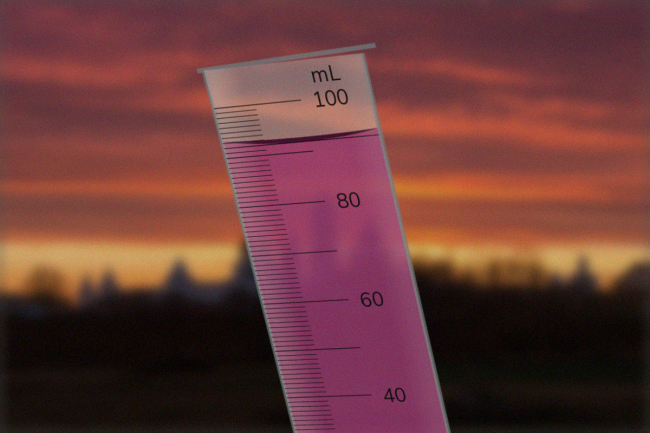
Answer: 92 mL
